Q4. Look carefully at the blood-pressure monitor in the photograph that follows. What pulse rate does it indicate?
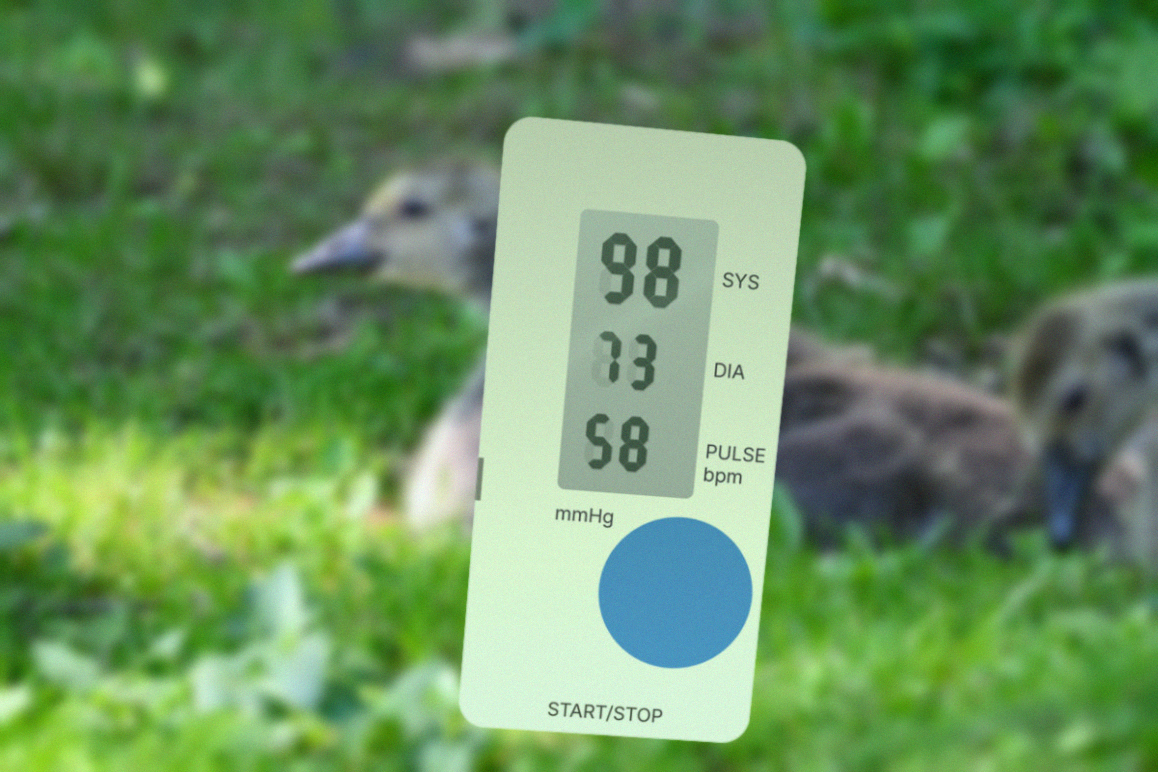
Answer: 58 bpm
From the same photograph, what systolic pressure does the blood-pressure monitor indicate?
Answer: 98 mmHg
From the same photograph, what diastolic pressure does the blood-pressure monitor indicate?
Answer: 73 mmHg
